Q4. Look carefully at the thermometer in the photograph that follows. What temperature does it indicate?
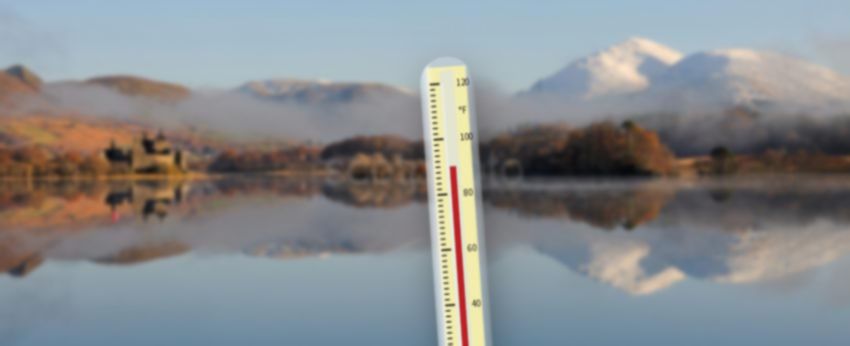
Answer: 90 °F
